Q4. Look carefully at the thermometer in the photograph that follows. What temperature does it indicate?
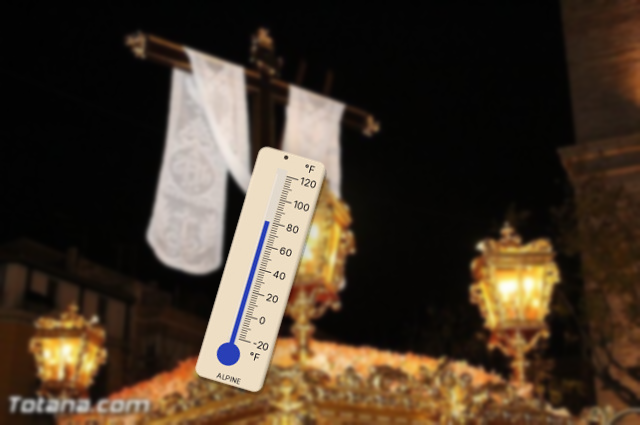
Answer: 80 °F
